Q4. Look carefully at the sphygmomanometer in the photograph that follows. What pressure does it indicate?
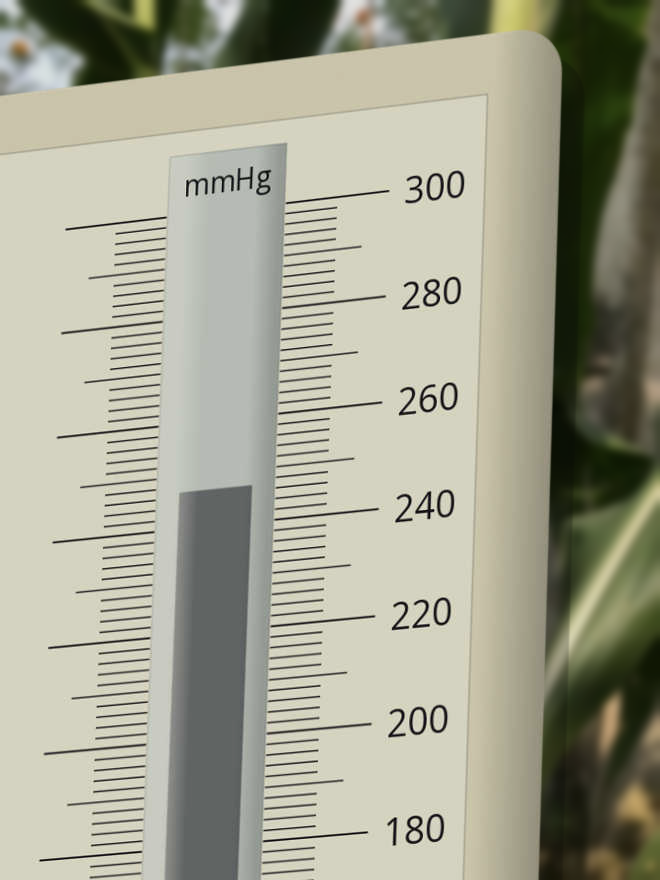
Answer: 247 mmHg
